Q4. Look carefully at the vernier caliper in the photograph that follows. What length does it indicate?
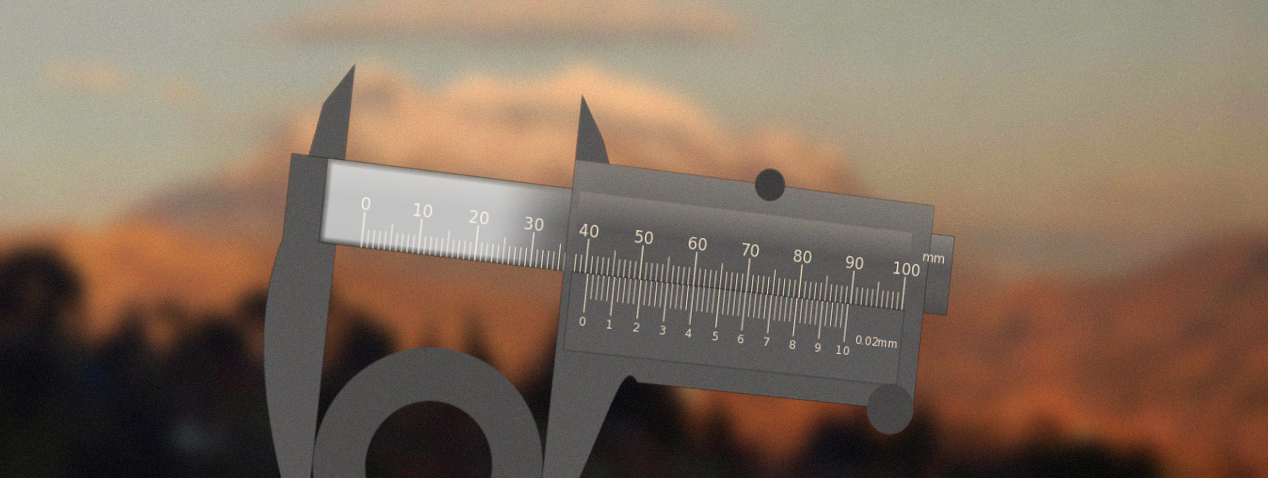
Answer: 40.5 mm
